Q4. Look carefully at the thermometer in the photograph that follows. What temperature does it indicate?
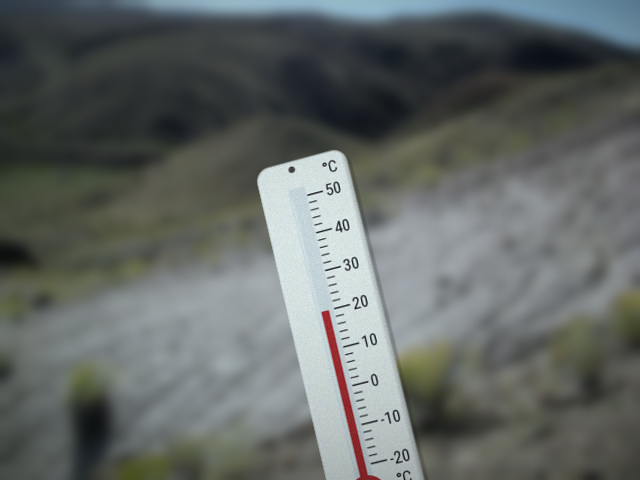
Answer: 20 °C
